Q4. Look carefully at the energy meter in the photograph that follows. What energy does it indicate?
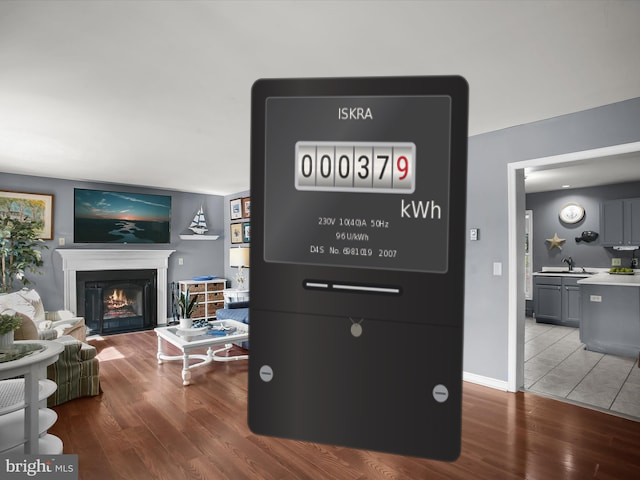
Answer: 37.9 kWh
